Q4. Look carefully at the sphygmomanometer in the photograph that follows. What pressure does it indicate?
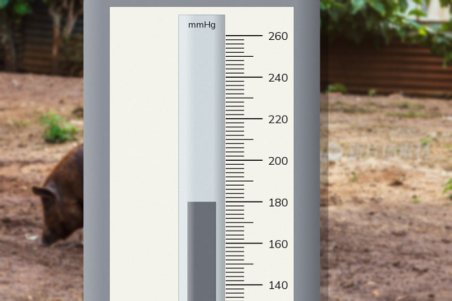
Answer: 180 mmHg
